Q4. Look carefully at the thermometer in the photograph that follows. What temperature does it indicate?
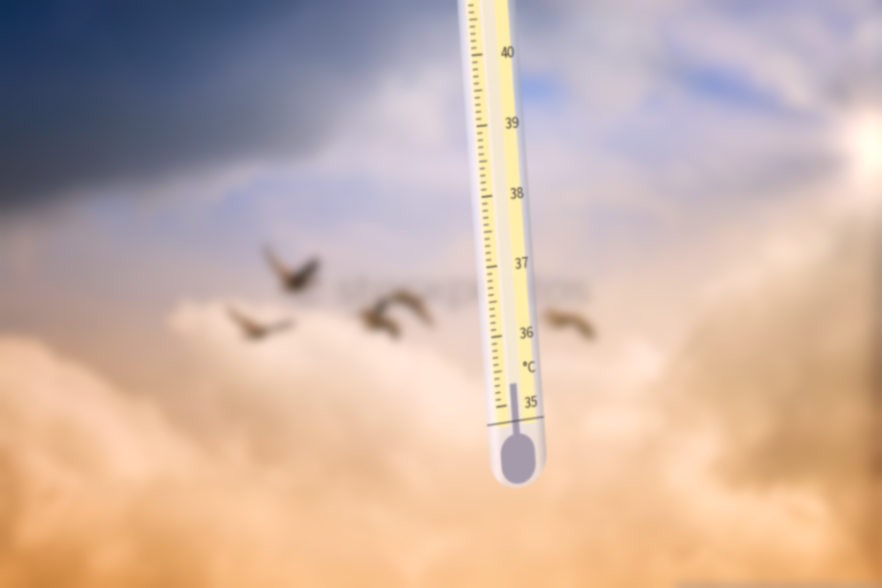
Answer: 35.3 °C
